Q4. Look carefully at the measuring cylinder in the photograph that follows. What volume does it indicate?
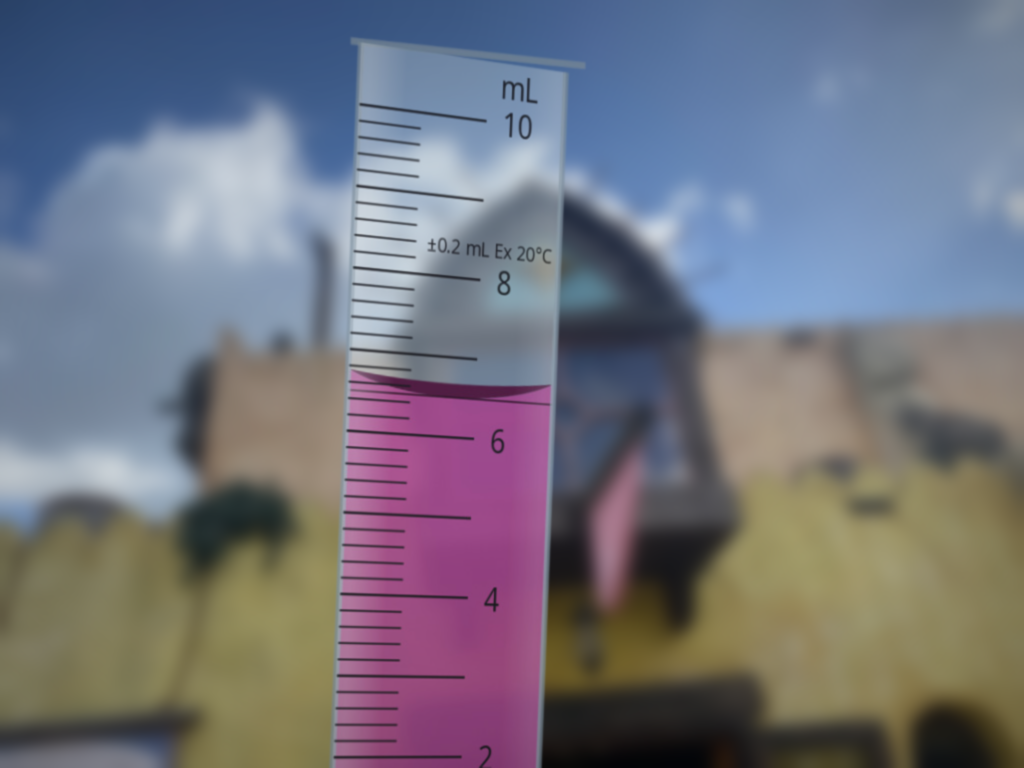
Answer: 6.5 mL
